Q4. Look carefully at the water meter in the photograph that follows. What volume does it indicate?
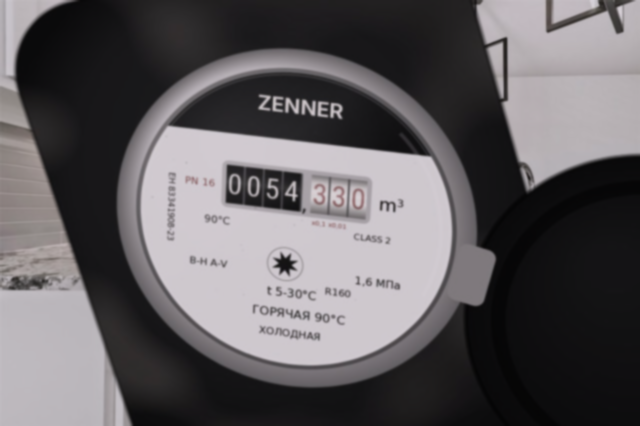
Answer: 54.330 m³
